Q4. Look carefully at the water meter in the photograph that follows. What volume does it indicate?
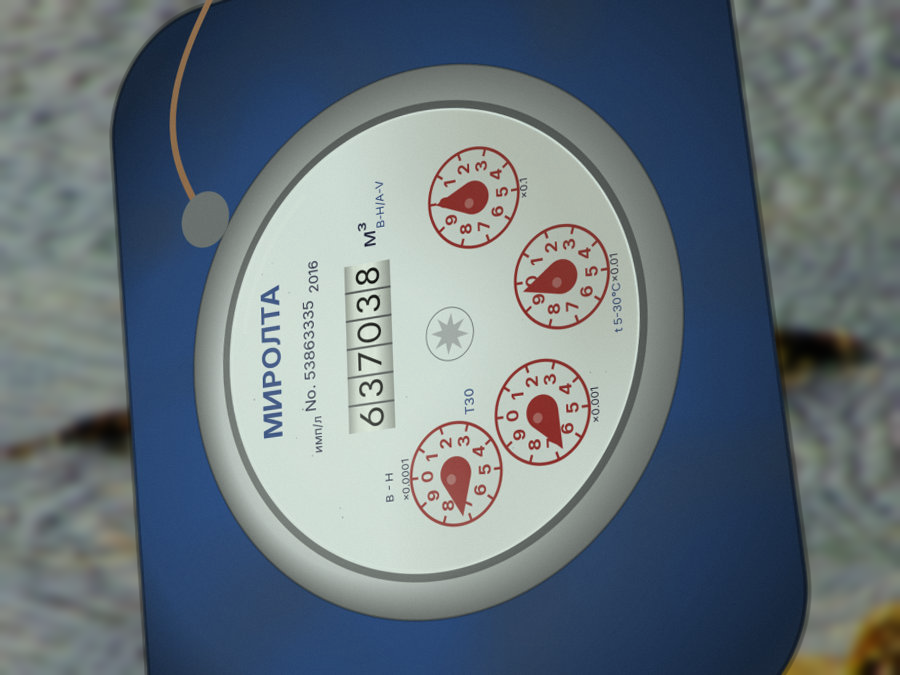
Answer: 637037.9967 m³
